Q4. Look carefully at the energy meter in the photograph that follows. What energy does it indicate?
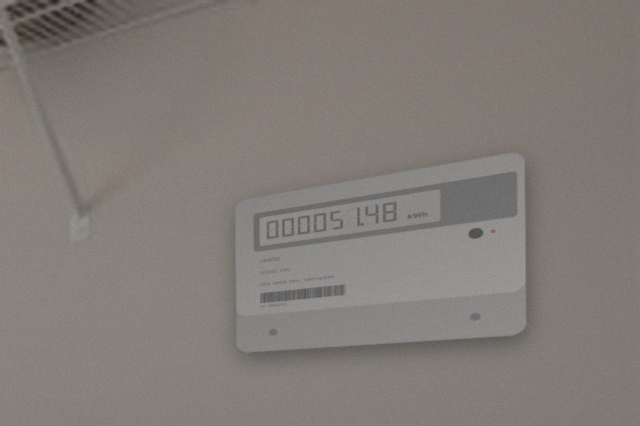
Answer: 51.48 kWh
